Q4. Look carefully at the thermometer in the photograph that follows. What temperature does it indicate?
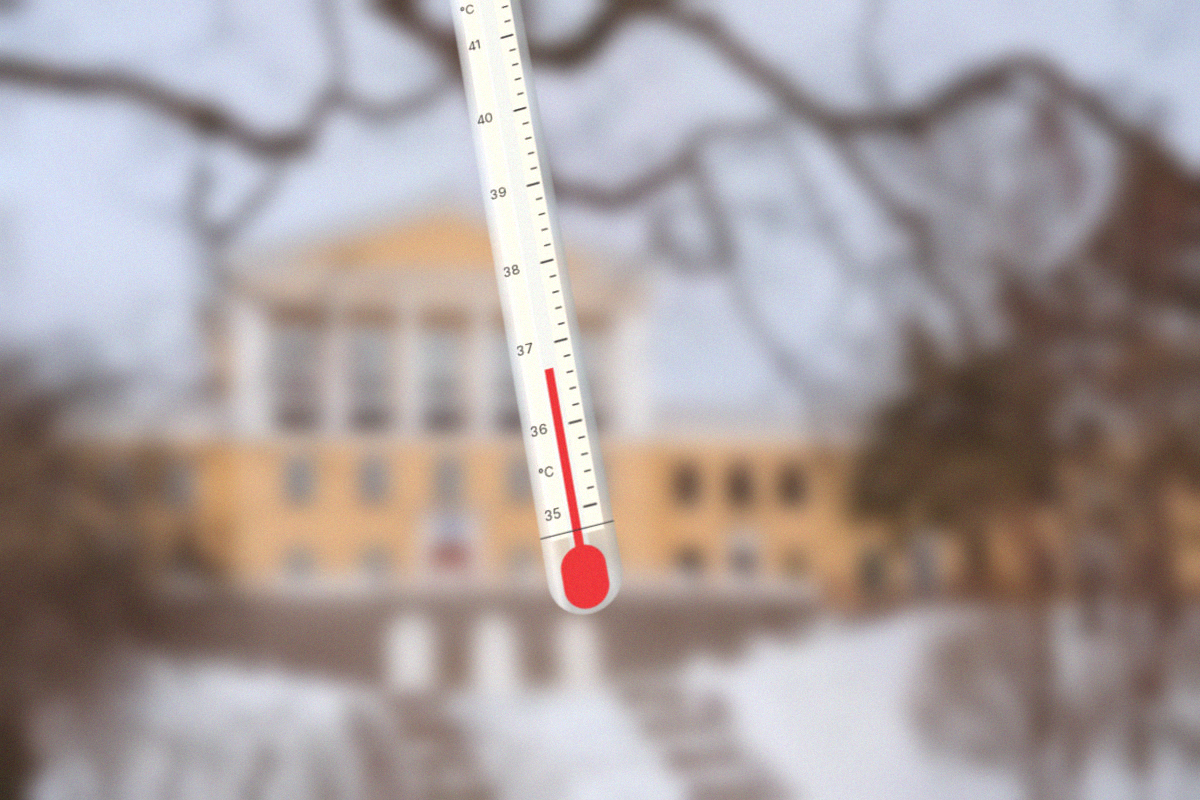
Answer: 36.7 °C
